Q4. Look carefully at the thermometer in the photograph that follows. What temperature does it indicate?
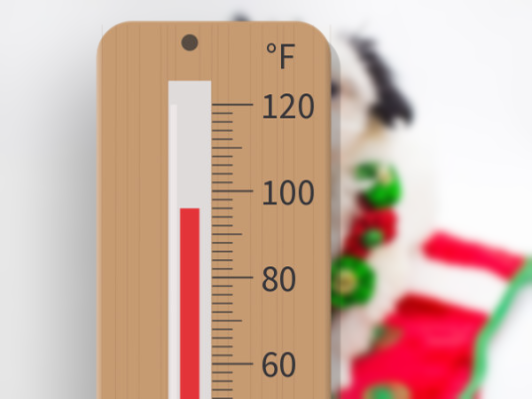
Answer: 96 °F
